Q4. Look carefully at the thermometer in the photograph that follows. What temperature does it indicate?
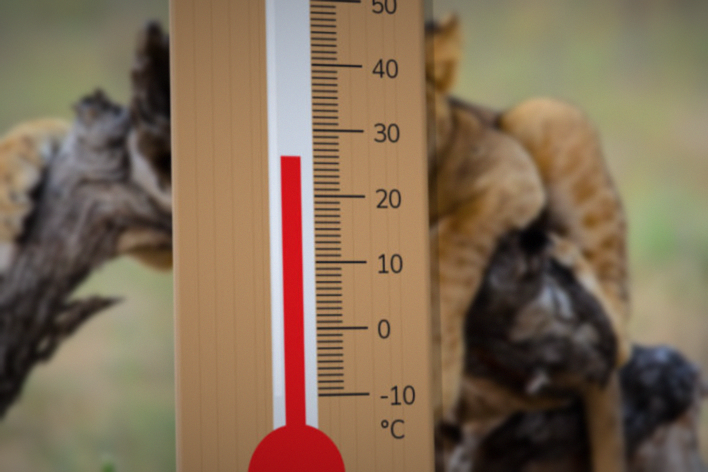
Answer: 26 °C
